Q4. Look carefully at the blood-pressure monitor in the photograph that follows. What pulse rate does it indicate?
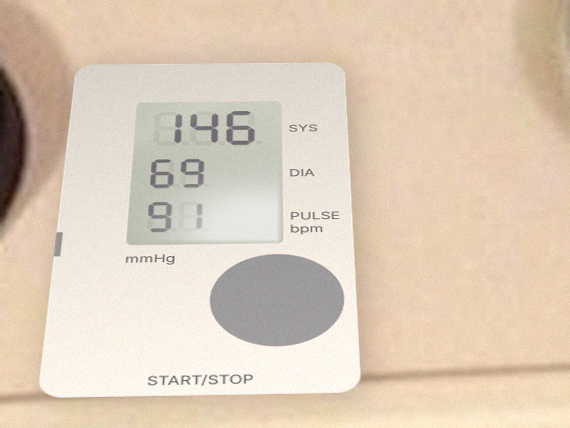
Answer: 91 bpm
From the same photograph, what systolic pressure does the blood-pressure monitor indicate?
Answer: 146 mmHg
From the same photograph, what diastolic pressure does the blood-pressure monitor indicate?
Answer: 69 mmHg
